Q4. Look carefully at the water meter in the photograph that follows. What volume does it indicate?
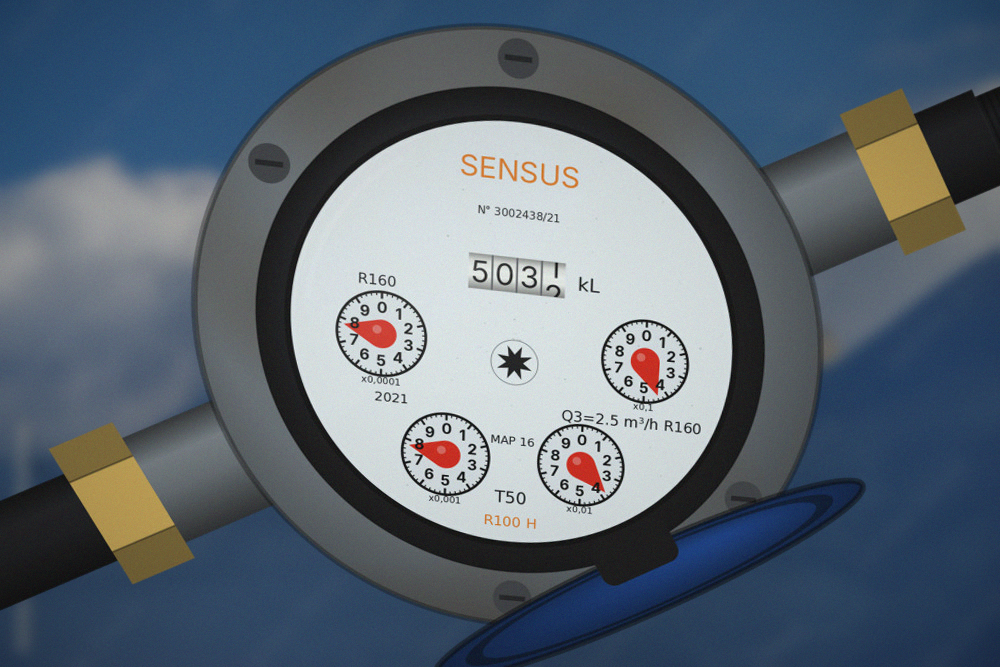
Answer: 5031.4377 kL
